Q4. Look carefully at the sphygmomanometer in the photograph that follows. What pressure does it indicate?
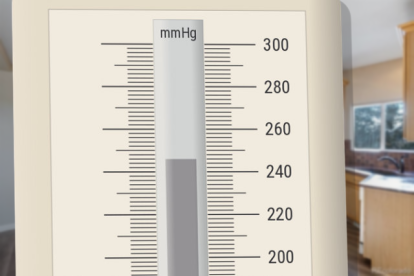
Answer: 246 mmHg
